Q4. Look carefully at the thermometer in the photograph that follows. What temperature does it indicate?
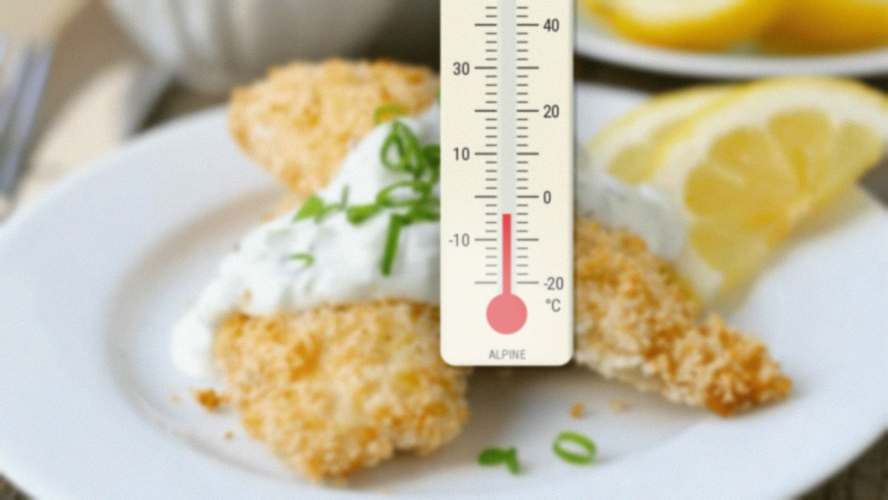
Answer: -4 °C
